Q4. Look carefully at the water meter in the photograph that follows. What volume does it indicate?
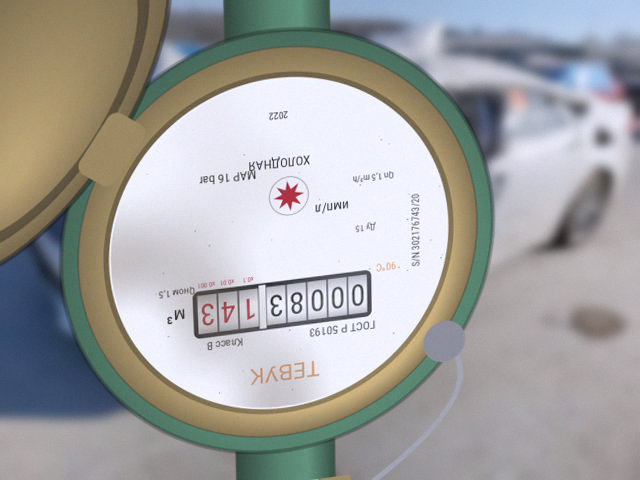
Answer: 83.143 m³
